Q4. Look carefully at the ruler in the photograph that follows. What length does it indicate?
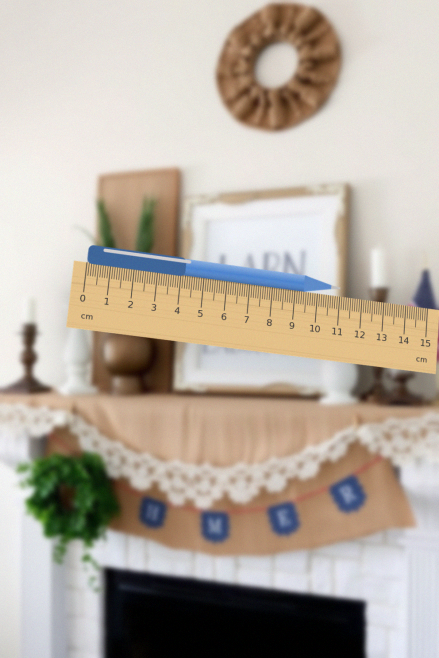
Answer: 11 cm
